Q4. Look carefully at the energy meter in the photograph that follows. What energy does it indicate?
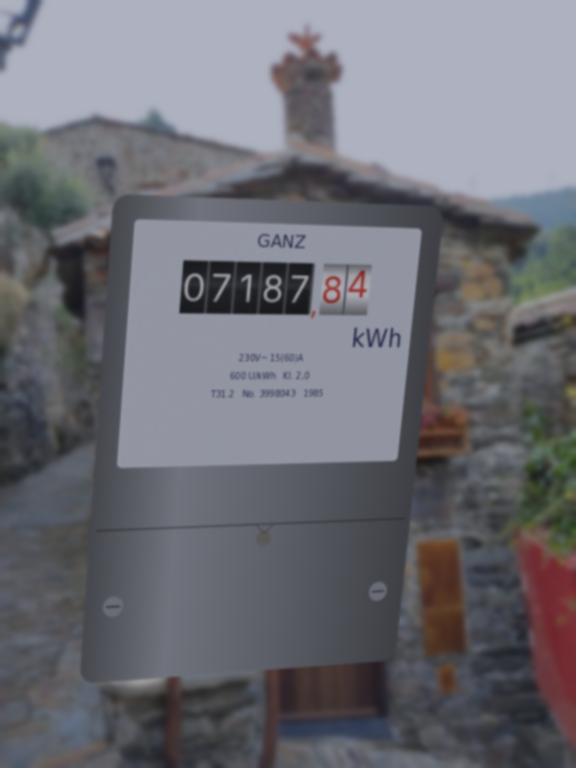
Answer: 7187.84 kWh
